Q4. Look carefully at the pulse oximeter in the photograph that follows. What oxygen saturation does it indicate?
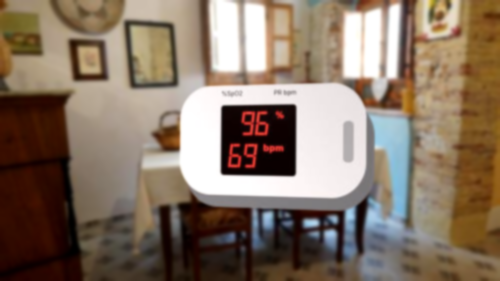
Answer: 96 %
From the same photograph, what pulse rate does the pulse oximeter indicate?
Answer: 69 bpm
